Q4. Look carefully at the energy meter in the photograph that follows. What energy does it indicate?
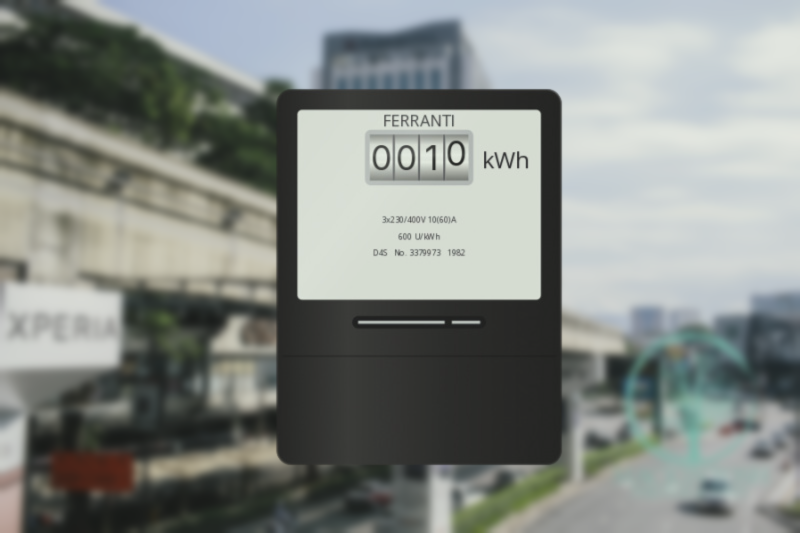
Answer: 10 kWh
